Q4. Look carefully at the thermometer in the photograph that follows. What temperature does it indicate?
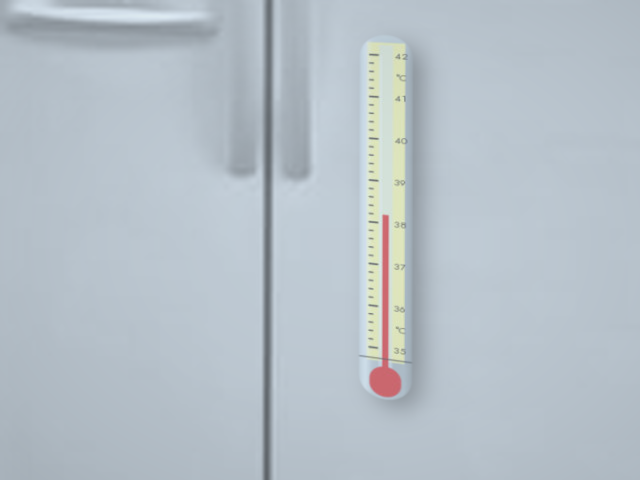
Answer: 38.2 °C
